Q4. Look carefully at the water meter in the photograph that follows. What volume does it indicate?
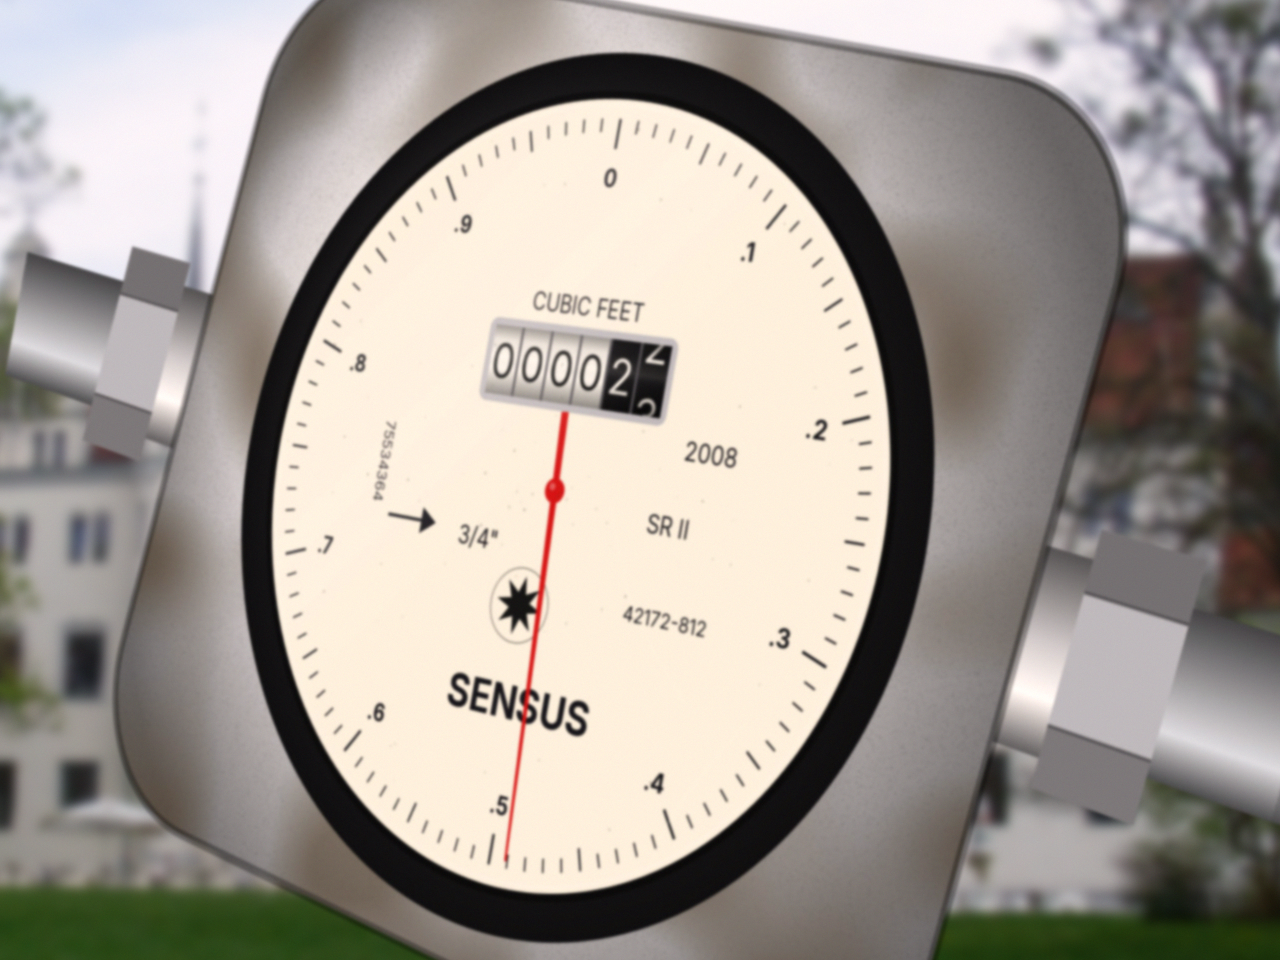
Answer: 22.49 ft³
